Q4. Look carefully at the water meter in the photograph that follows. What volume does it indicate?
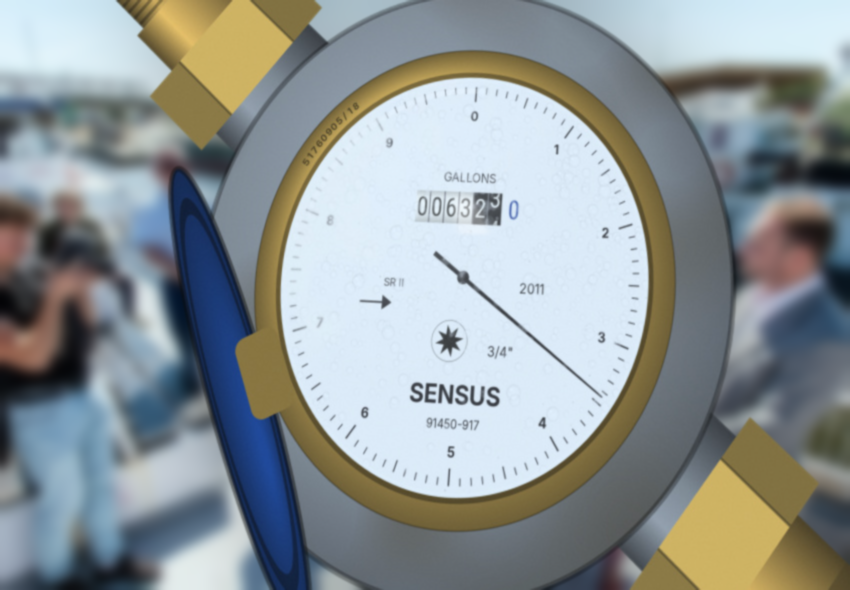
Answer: 63233.4 gal
